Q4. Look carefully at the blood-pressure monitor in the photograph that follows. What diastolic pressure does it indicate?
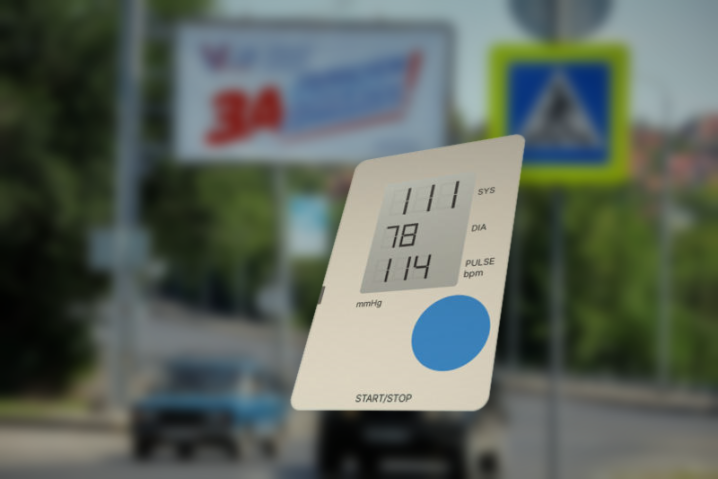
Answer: 78 mmHg
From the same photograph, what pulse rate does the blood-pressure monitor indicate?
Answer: 114 bpm
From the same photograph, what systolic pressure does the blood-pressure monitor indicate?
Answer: 111 mmHg
